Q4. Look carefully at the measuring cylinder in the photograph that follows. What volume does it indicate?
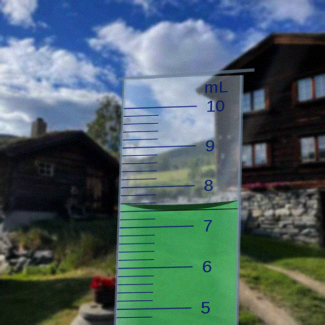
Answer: 7.4 mL
